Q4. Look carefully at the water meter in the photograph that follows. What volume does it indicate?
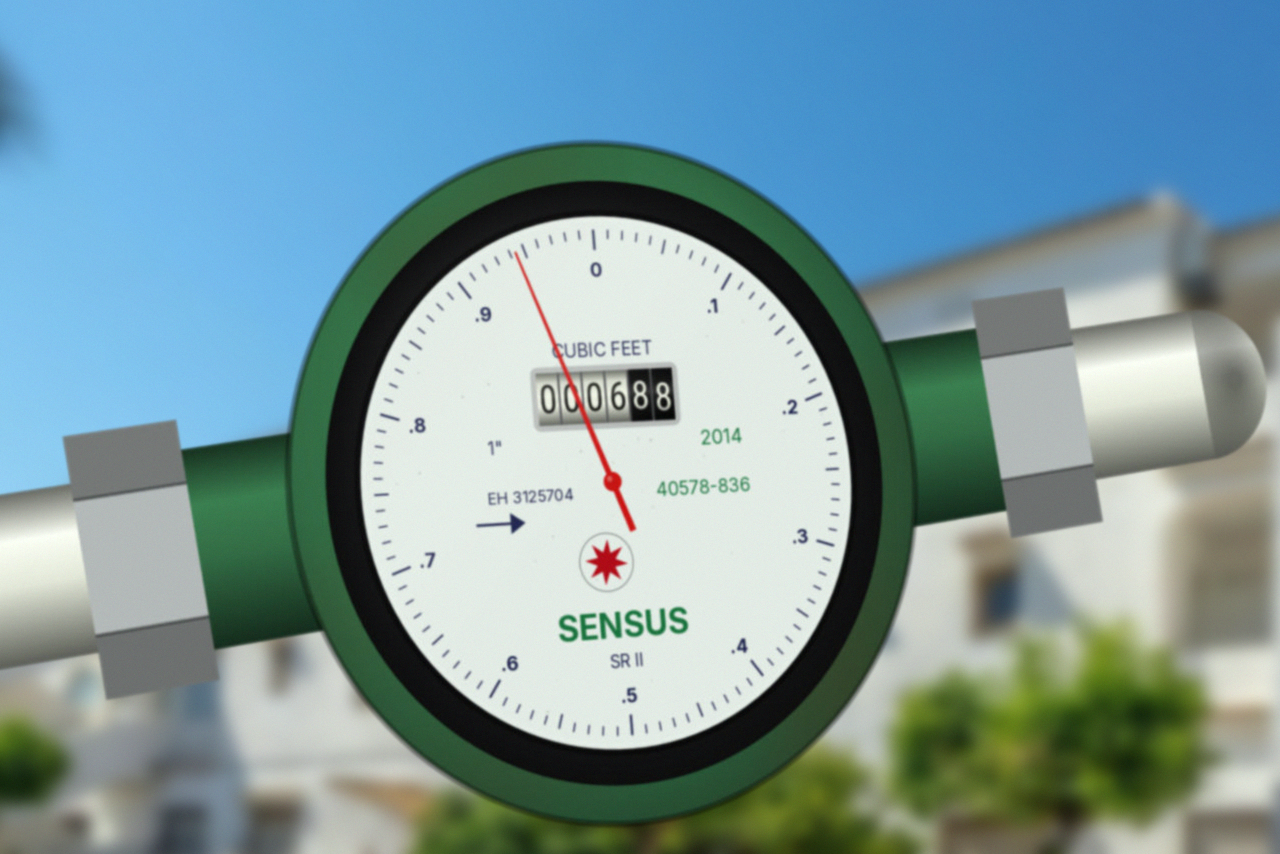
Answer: 687.94 ft³
